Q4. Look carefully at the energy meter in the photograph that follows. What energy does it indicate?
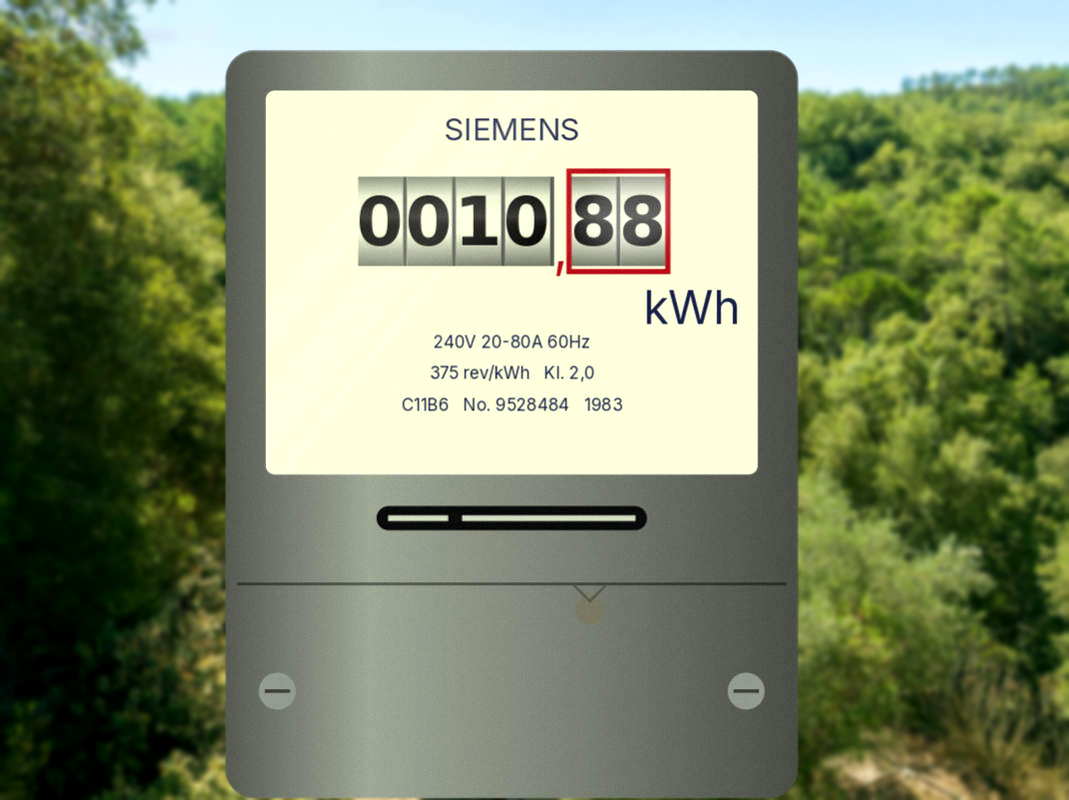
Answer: 10.88 kWh
